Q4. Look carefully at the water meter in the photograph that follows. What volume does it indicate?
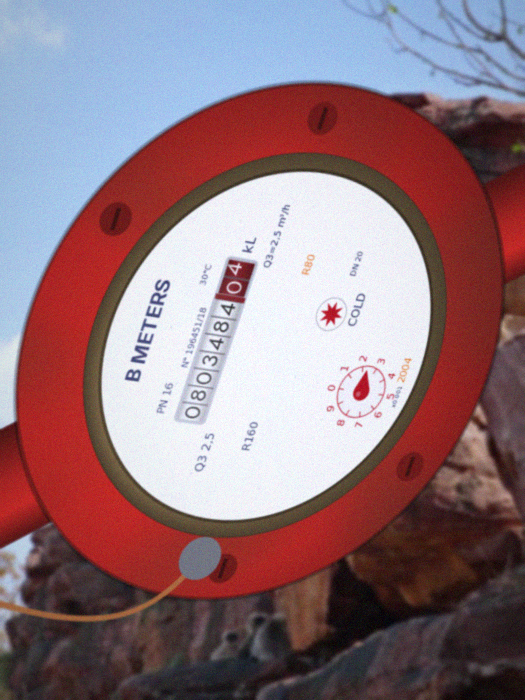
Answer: 803484.042 kL
